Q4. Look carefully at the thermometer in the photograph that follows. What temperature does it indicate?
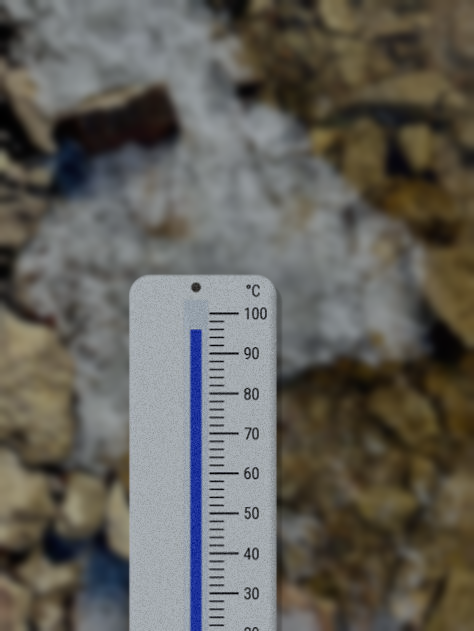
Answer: 96 °C
